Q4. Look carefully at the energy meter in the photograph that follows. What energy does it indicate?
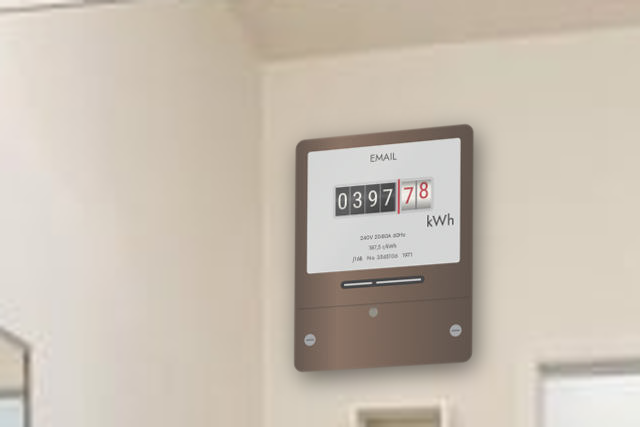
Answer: 397.78 kWh
